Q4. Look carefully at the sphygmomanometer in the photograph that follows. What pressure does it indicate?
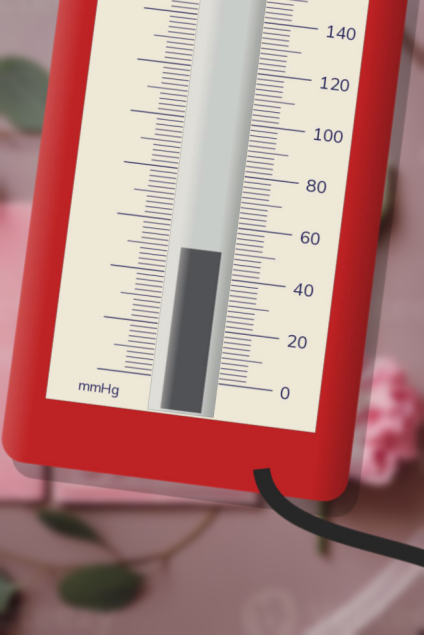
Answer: 50 mmHg
